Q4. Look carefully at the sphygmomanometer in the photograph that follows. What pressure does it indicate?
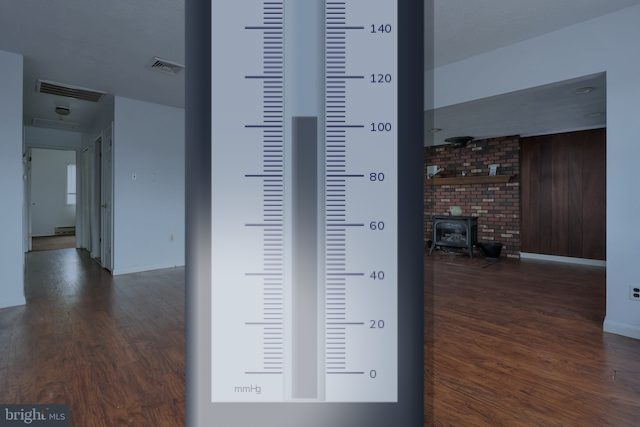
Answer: 104 mmHg
